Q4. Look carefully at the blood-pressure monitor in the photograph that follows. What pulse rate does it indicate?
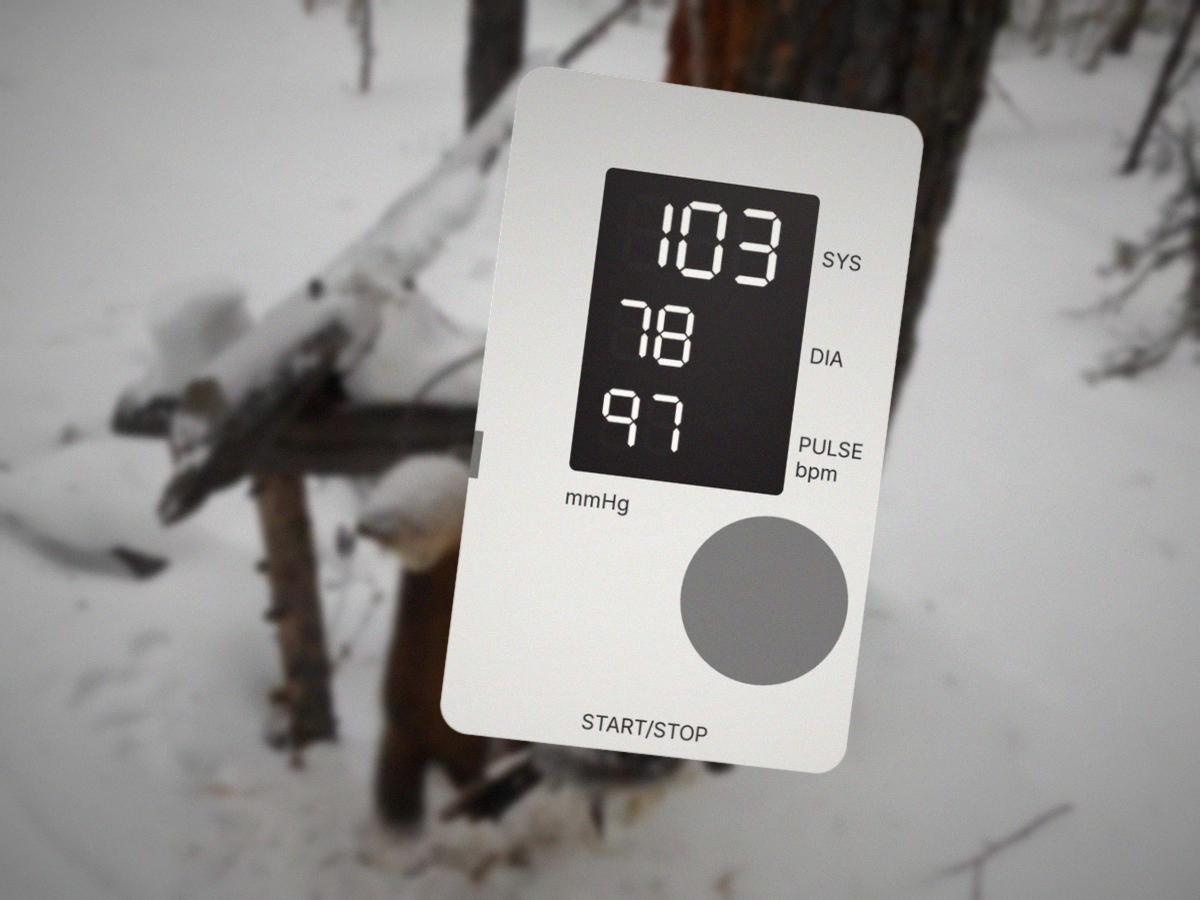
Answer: 97 bpm
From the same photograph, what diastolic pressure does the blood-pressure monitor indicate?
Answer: 78 mmHg
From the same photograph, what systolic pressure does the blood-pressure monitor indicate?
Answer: 103 mmHg
